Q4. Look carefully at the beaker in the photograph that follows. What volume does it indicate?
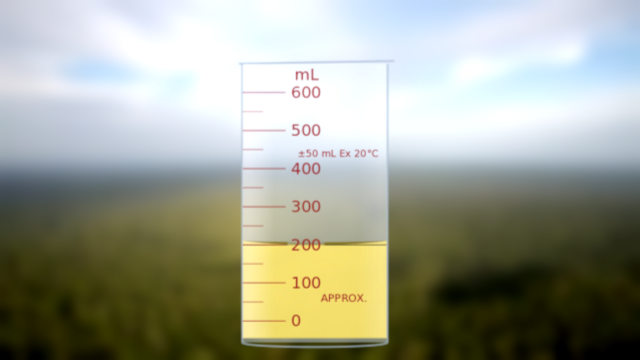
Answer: 200 mL
